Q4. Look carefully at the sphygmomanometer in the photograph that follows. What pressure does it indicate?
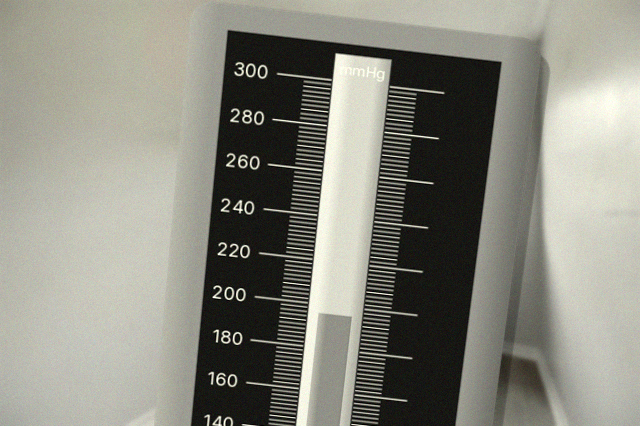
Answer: 196 mmHg
